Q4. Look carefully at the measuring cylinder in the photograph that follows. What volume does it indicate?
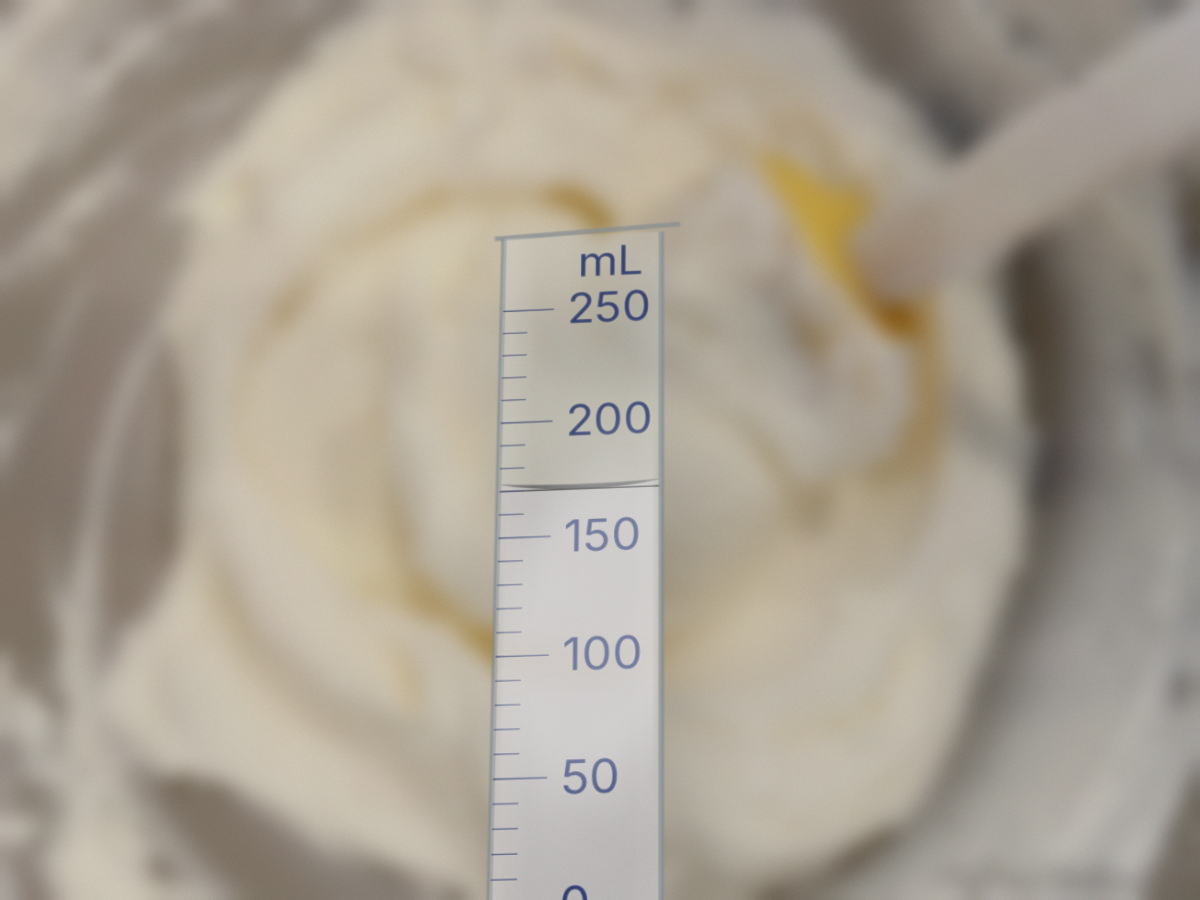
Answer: 170 mL
